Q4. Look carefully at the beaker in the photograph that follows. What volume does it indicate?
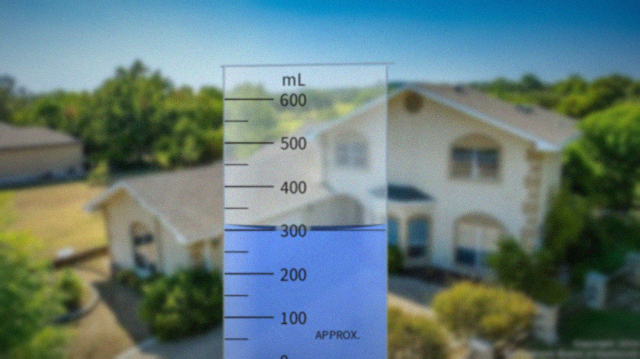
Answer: 300 mL
